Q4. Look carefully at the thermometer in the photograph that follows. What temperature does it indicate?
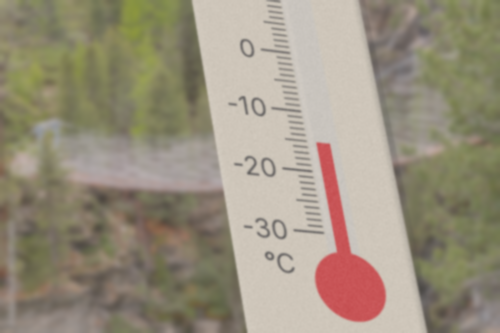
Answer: -15 °C
